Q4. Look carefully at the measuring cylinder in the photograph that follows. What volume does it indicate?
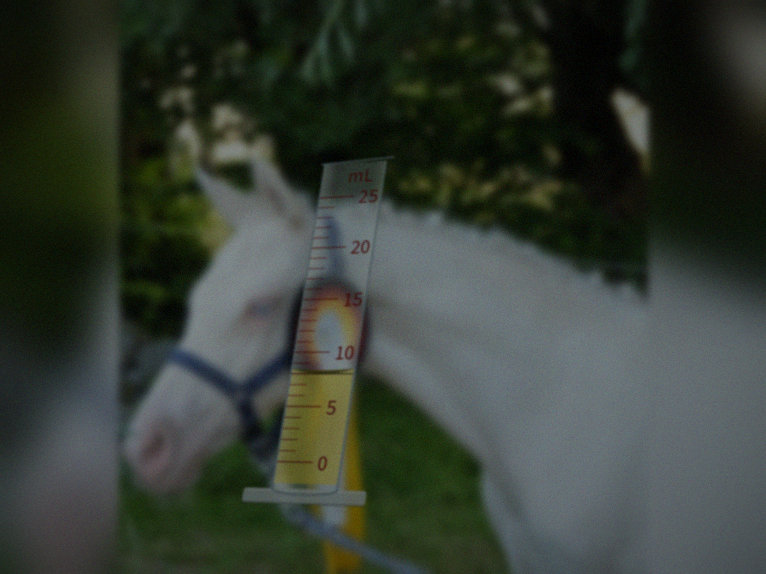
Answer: 8 mL
